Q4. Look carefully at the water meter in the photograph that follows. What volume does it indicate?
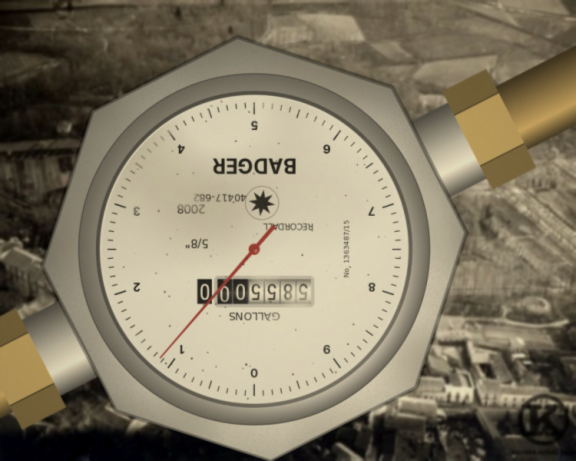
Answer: 5855001.1 gal
